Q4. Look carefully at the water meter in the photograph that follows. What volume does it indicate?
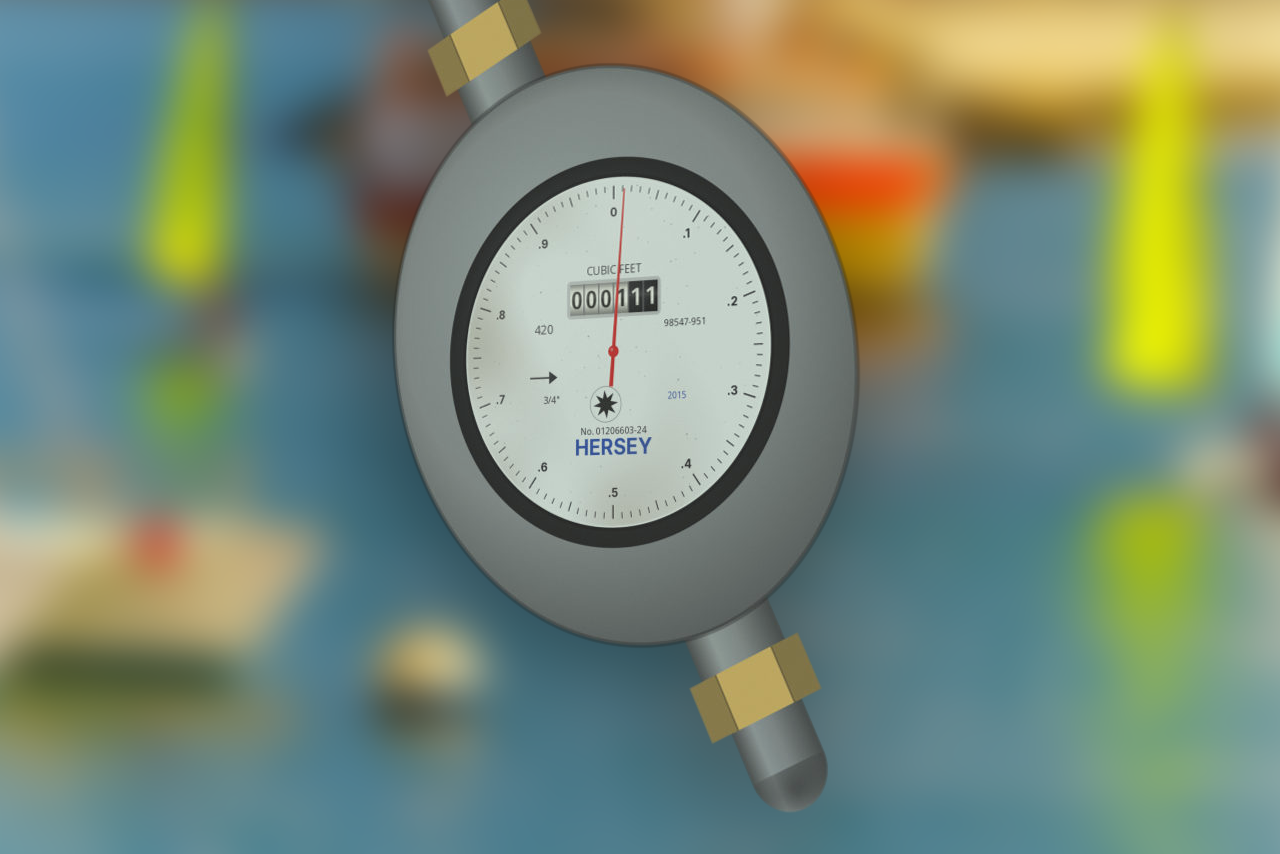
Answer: 111.01 ft³
